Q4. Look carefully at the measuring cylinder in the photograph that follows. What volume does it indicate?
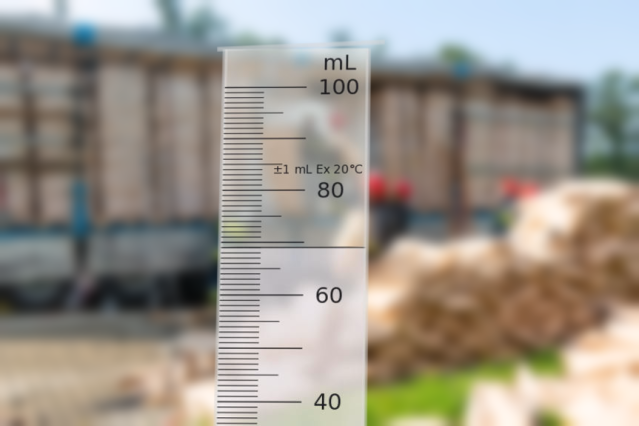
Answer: 69 mL
